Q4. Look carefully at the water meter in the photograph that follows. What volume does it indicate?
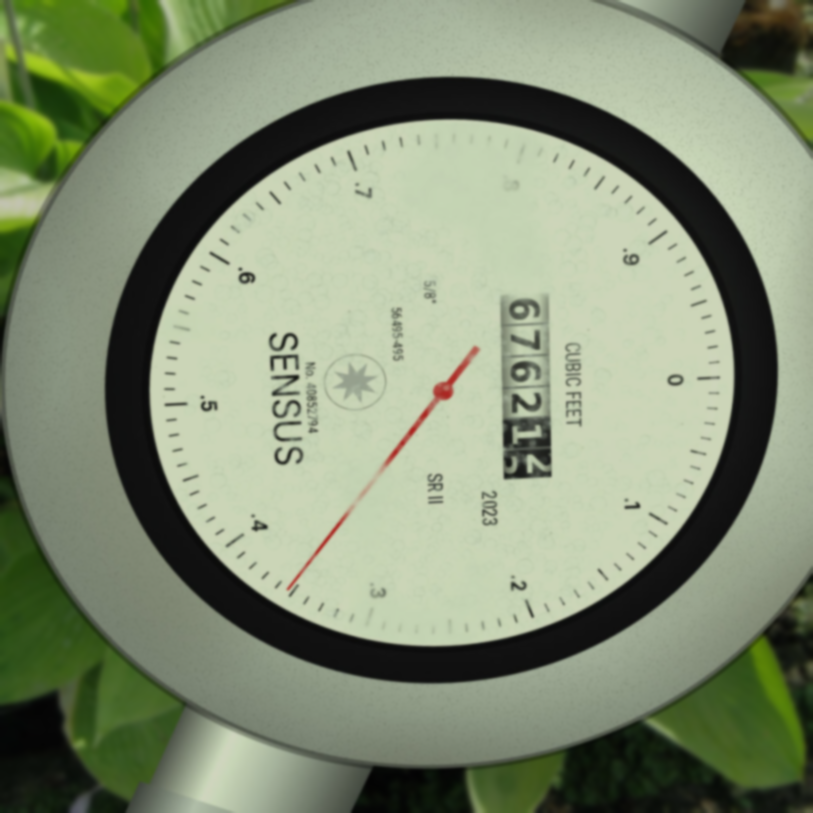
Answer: 676212.35 ft³
